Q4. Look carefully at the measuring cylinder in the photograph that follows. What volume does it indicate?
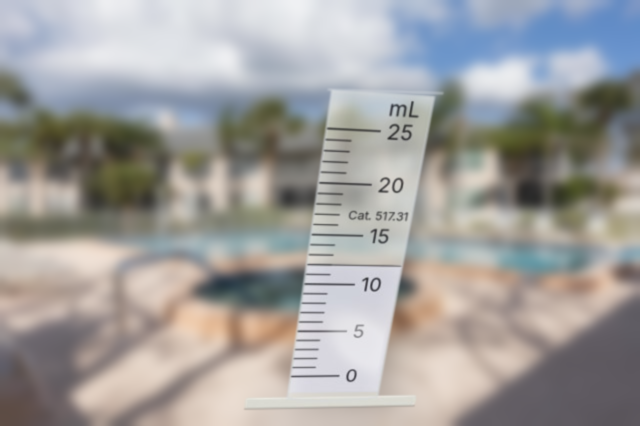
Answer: 12 mL
